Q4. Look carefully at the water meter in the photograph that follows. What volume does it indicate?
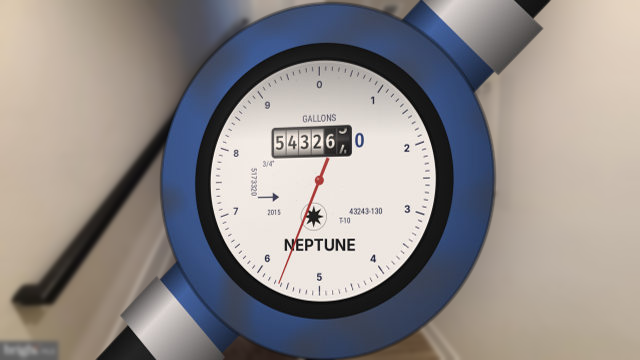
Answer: 5432635.6 gal
